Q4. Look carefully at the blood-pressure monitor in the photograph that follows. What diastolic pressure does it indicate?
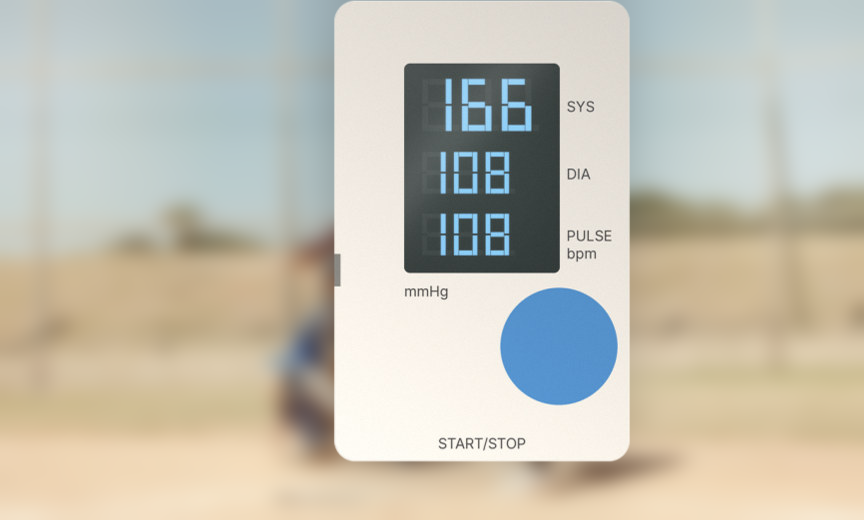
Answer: 108 mmHg
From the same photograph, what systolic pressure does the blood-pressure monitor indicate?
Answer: 166 mmHg
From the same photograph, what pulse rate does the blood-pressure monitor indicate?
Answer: 108 bpm
